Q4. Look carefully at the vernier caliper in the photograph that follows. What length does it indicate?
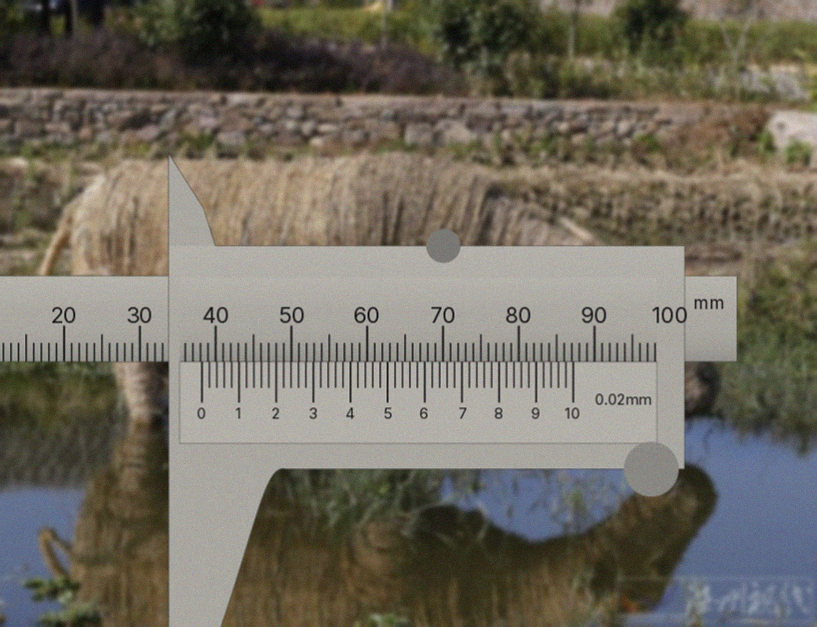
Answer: 38.2 mm
